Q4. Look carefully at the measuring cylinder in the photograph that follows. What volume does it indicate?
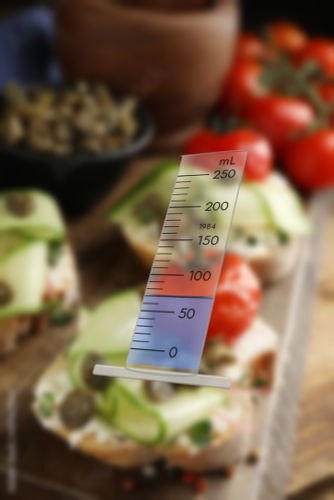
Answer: 70 mL
